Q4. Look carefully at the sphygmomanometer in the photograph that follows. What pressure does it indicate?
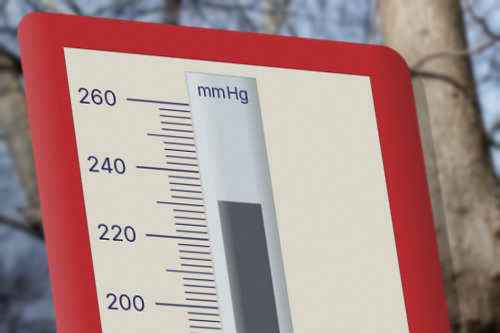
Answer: 232 mmHg
